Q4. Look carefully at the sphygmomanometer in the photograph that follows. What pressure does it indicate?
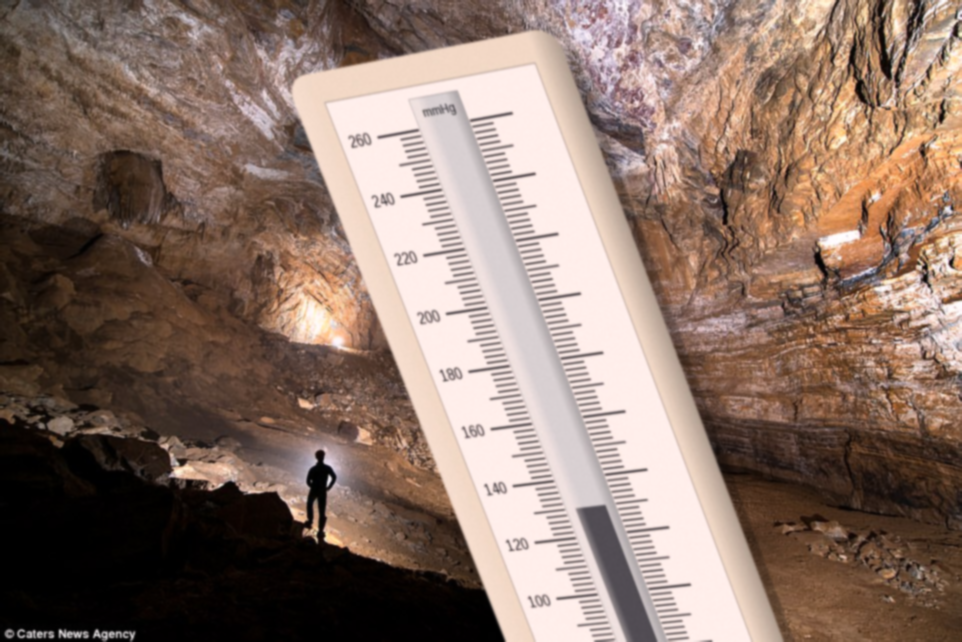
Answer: 130 mmHg
